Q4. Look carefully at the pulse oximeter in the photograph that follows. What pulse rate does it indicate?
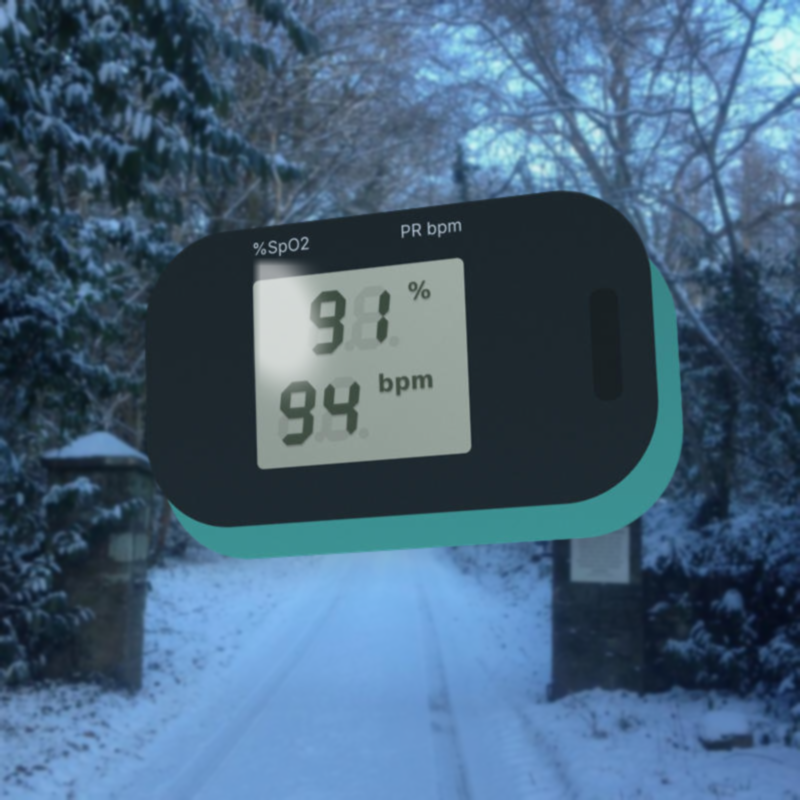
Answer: 94 bpm
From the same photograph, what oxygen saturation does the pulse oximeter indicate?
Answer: 91 %
